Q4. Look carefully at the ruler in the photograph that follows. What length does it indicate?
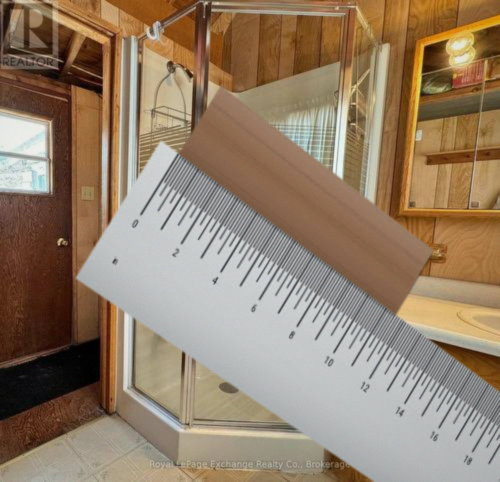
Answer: 11.5 in
